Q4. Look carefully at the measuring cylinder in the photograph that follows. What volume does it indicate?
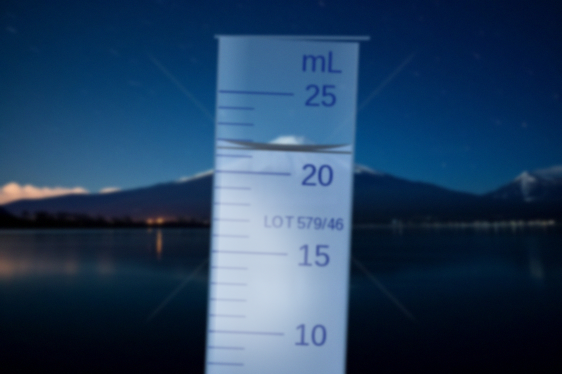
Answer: 21.5 mL
